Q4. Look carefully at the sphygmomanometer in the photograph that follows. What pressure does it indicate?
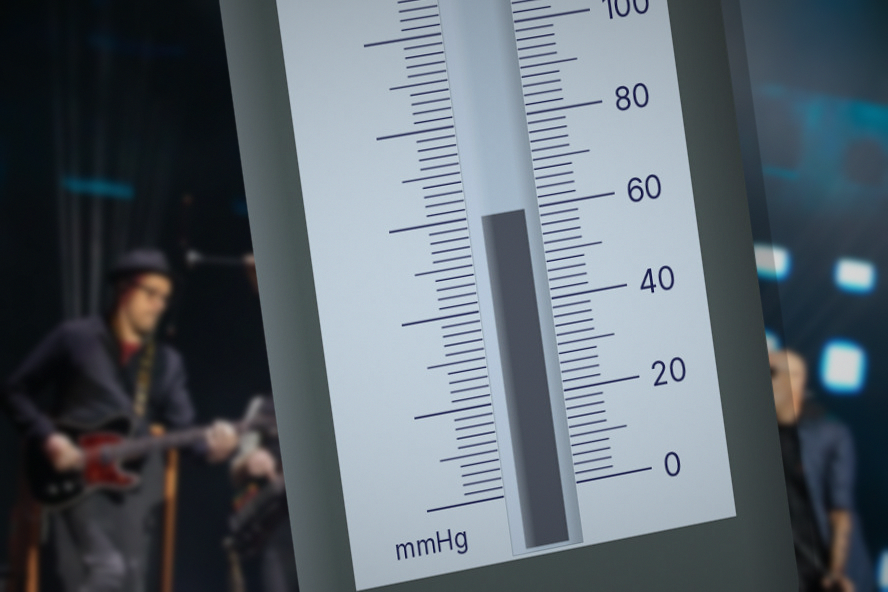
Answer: 60 mmHg
